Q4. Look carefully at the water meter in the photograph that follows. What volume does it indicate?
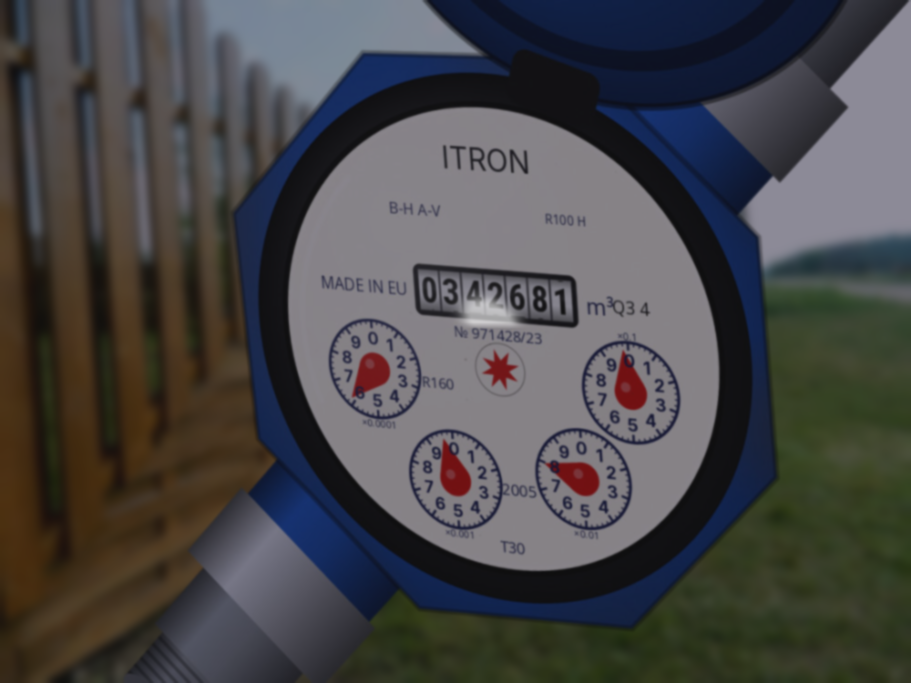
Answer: 342680.9796 m³
